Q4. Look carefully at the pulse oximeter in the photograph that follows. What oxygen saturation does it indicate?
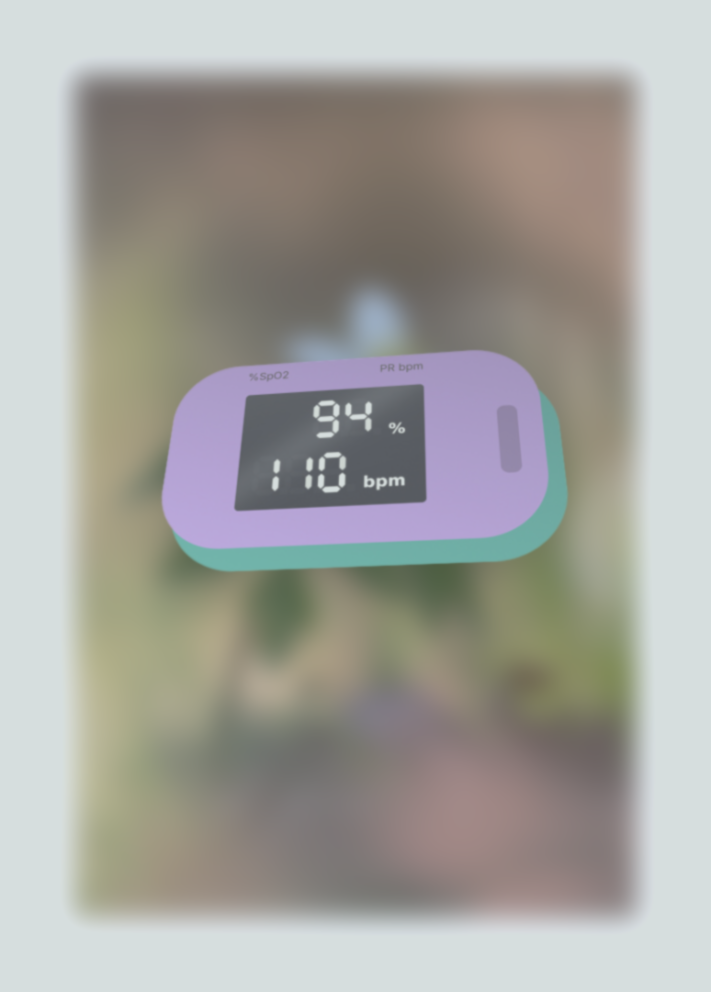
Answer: 94 %
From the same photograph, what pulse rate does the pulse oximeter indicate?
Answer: 110 bpm
